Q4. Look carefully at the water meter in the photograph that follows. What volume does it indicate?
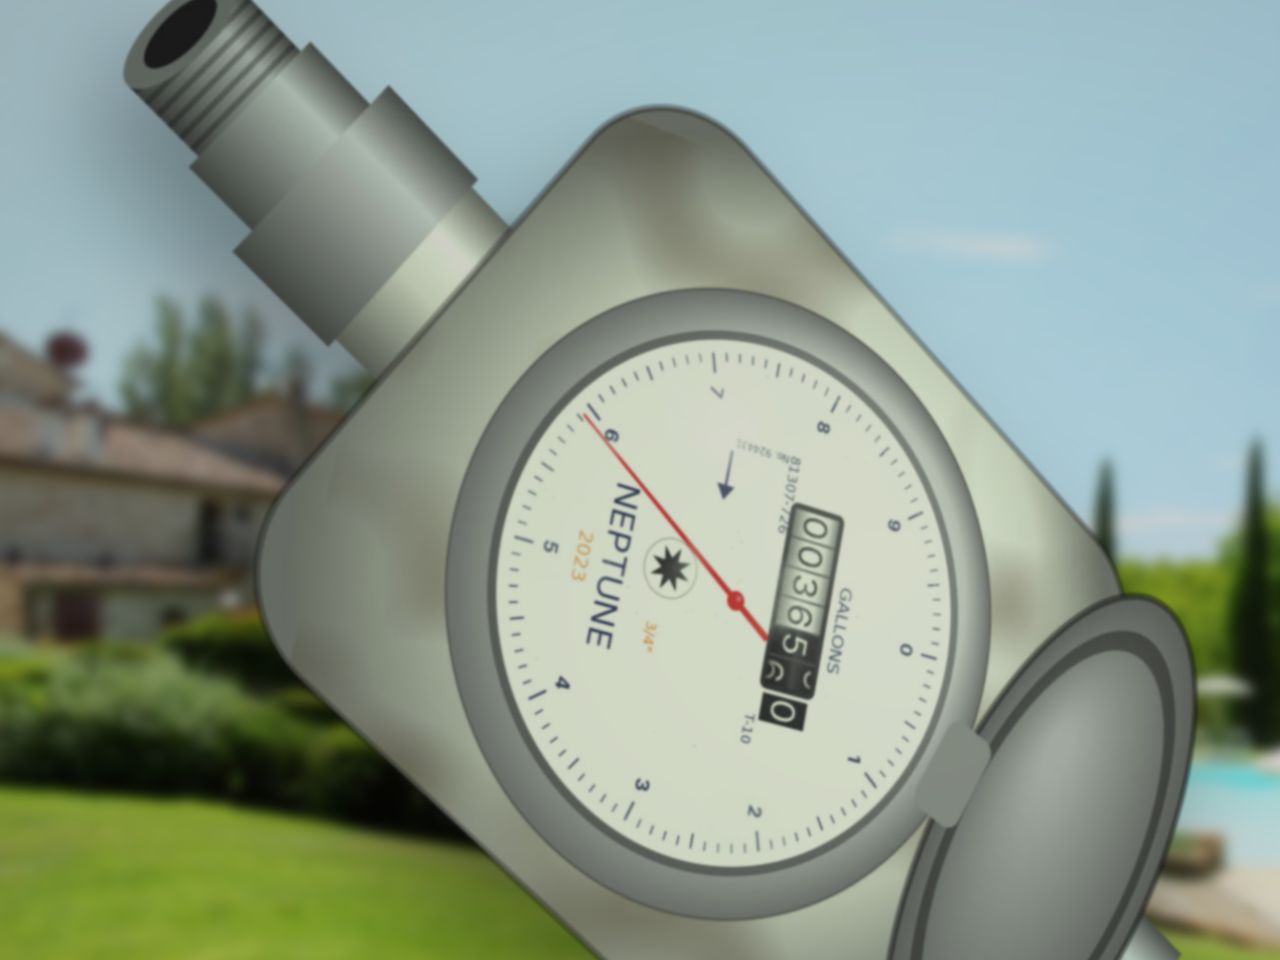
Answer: 36555.9 gal
